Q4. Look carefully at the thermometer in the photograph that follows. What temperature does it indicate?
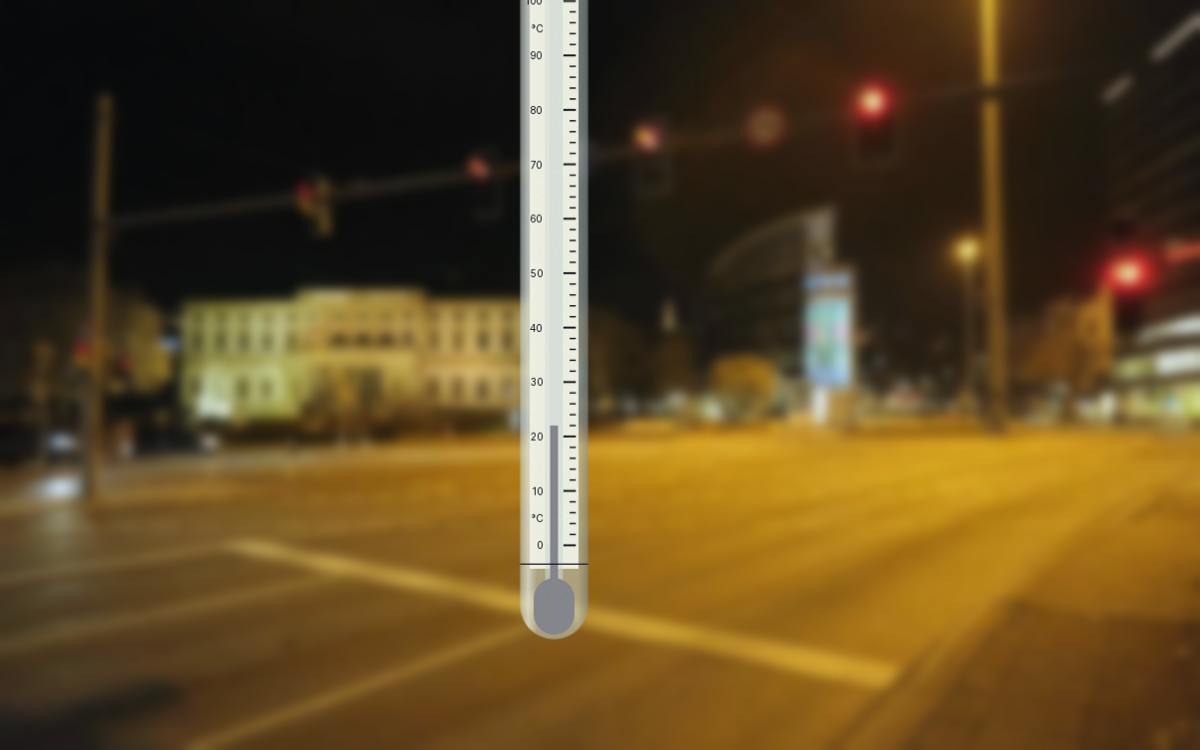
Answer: 22 °C
